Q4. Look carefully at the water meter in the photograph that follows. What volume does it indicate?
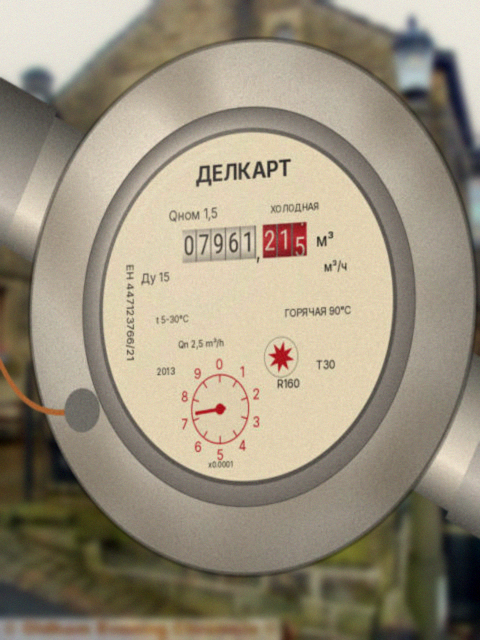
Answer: 7961.2147 m³
